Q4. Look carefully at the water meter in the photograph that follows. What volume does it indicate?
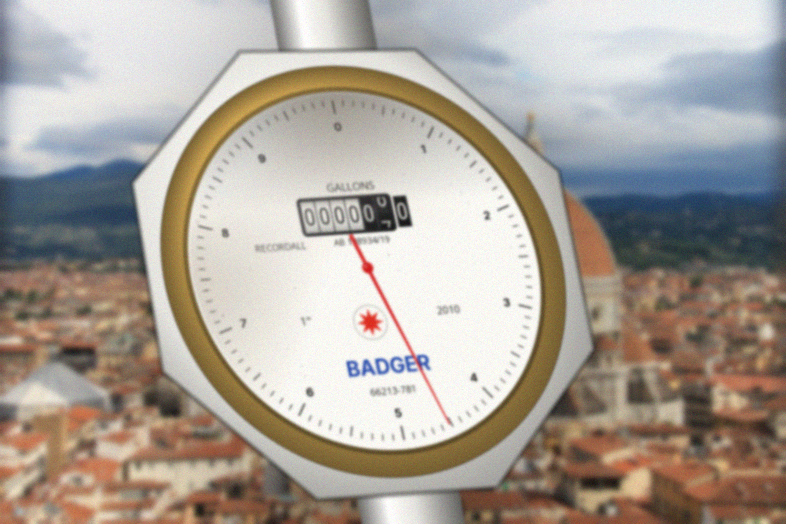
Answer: 64.5 gal
